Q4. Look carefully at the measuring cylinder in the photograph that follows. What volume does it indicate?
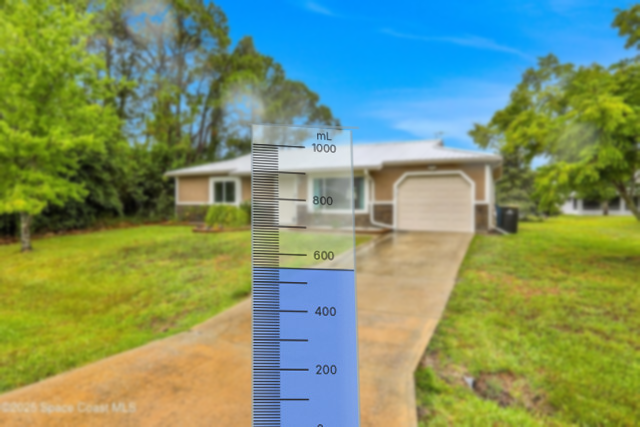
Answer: 550 mL
